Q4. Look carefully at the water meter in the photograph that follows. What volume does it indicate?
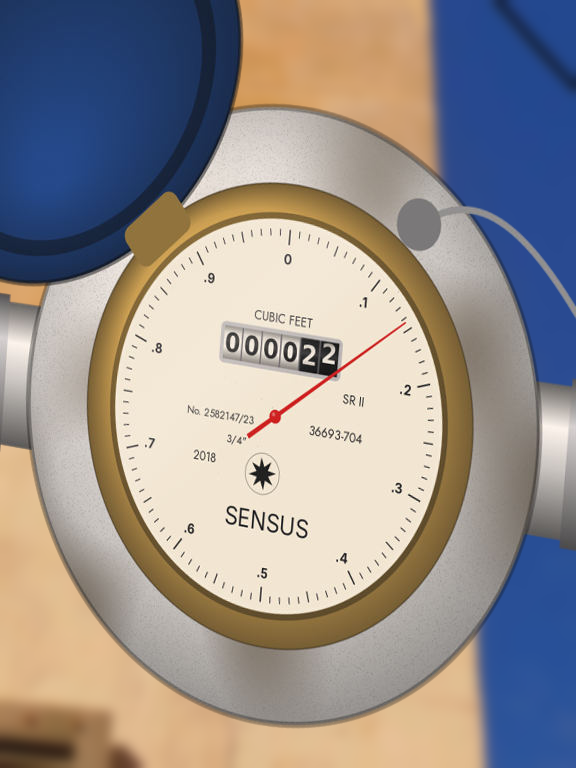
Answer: 22.14 ft³
